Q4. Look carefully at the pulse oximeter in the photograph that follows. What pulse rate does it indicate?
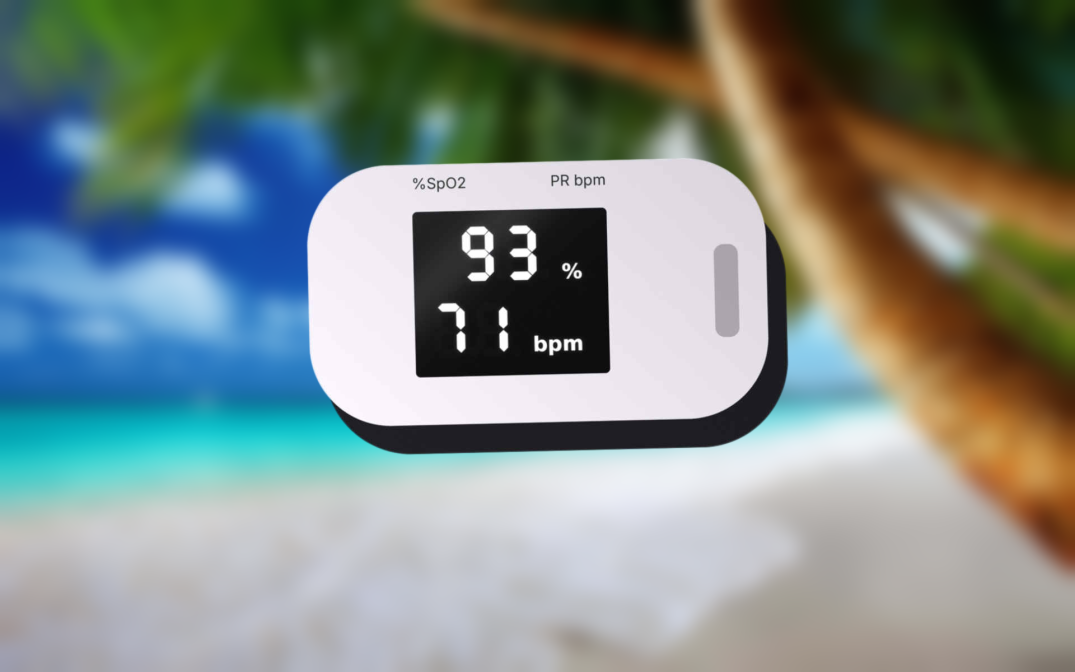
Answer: 71 bpm
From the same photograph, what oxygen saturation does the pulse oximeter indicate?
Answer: 93 %
